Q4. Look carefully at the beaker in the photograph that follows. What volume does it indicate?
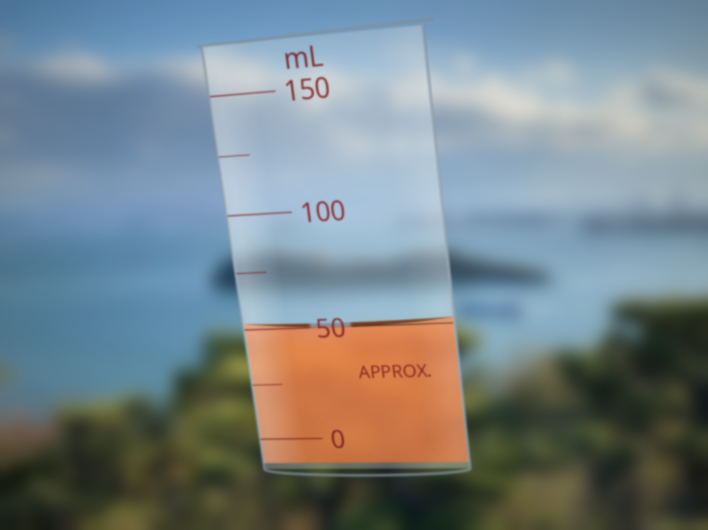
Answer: 50 mL
